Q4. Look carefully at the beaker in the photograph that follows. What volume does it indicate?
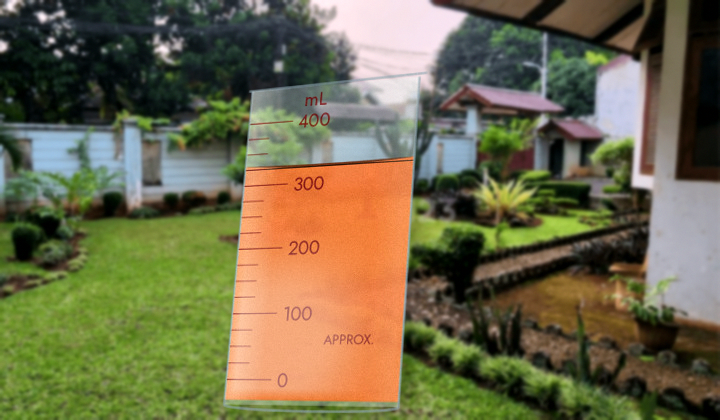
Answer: 325 mL
